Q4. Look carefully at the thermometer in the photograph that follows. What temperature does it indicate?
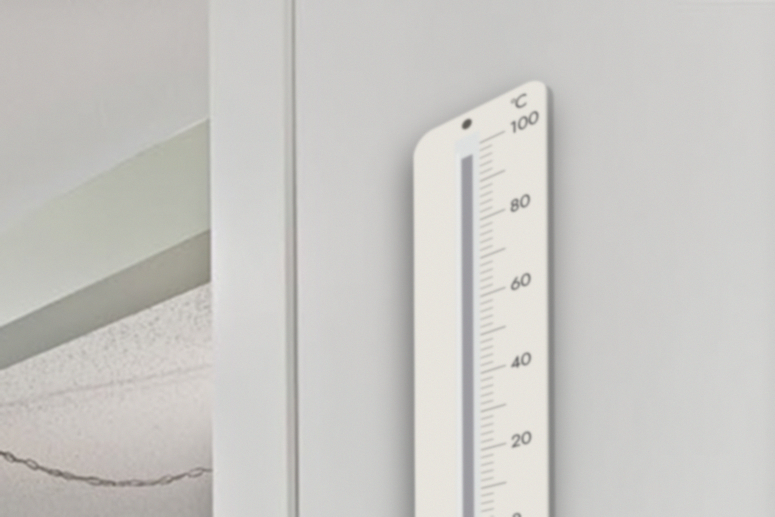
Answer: 98 °C
